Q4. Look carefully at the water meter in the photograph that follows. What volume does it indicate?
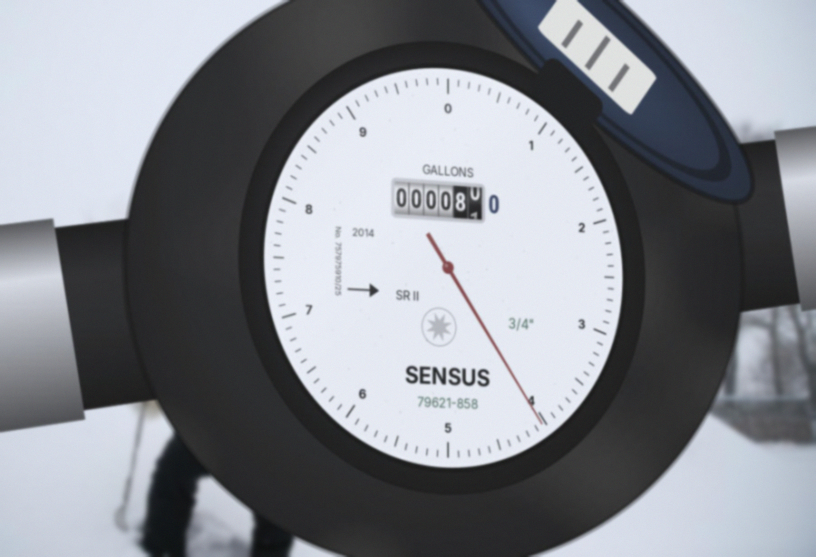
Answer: 804.0 gal
